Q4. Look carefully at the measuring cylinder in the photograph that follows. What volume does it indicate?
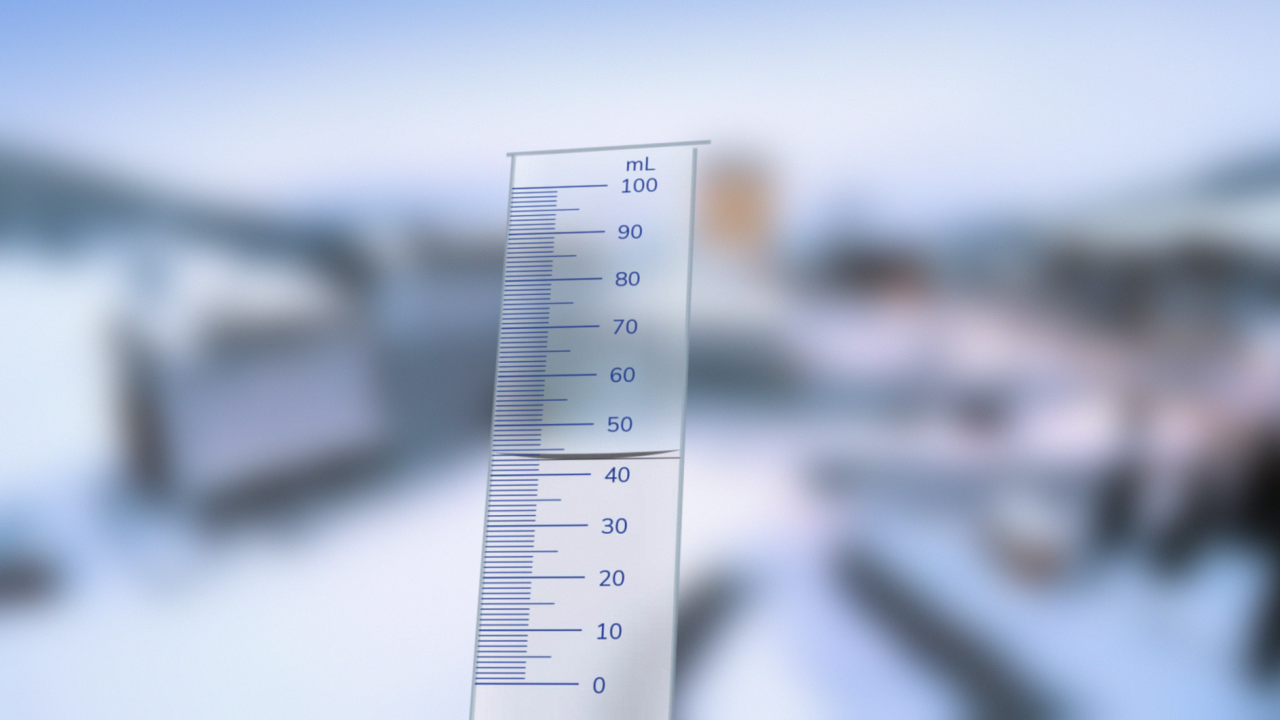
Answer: 43 mL
